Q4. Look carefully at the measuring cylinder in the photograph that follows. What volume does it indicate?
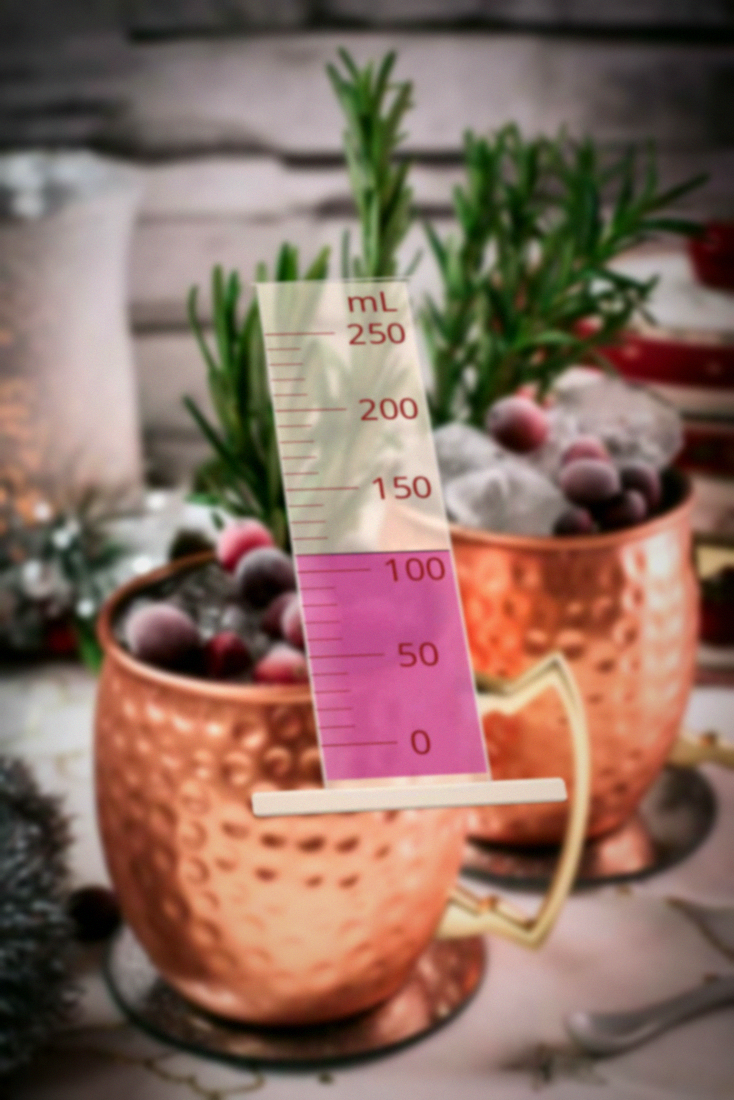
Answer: 110 mL
